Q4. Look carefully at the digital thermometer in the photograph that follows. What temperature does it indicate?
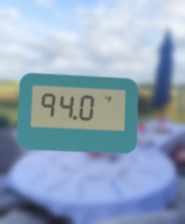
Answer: 94.0 °F
